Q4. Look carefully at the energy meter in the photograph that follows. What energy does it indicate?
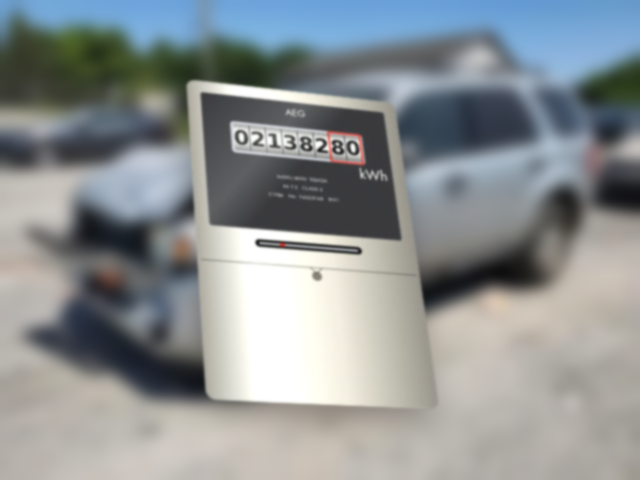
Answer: 21382.80 kWh
